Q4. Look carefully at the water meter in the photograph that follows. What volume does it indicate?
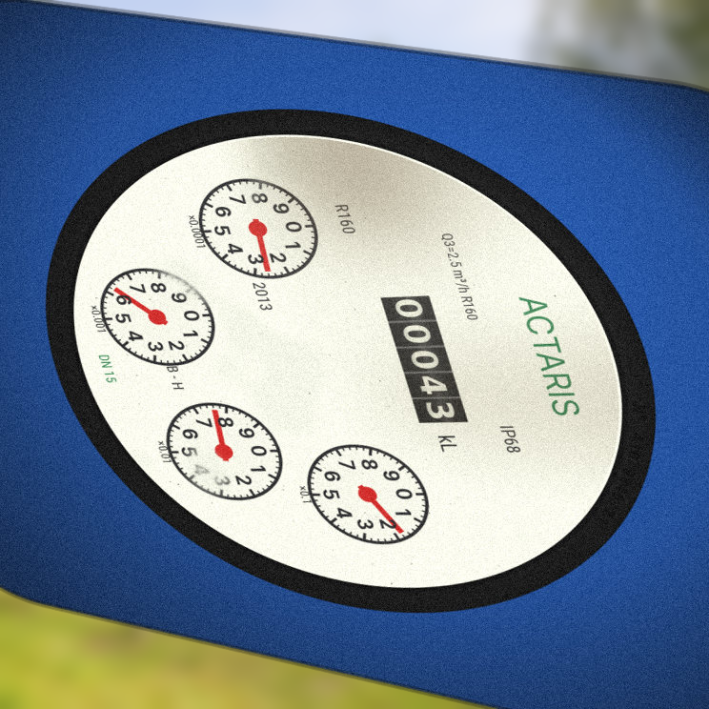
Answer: 43.1762 kL
